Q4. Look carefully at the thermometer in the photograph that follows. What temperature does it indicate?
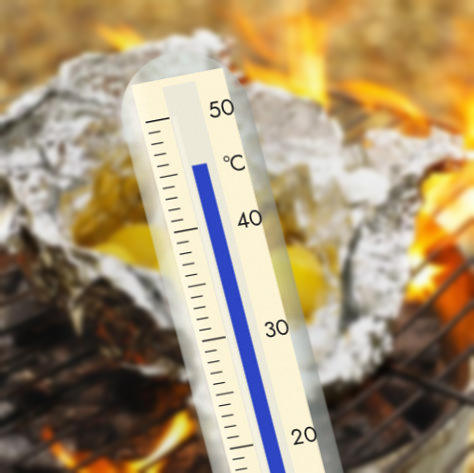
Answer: 45.5 °C
